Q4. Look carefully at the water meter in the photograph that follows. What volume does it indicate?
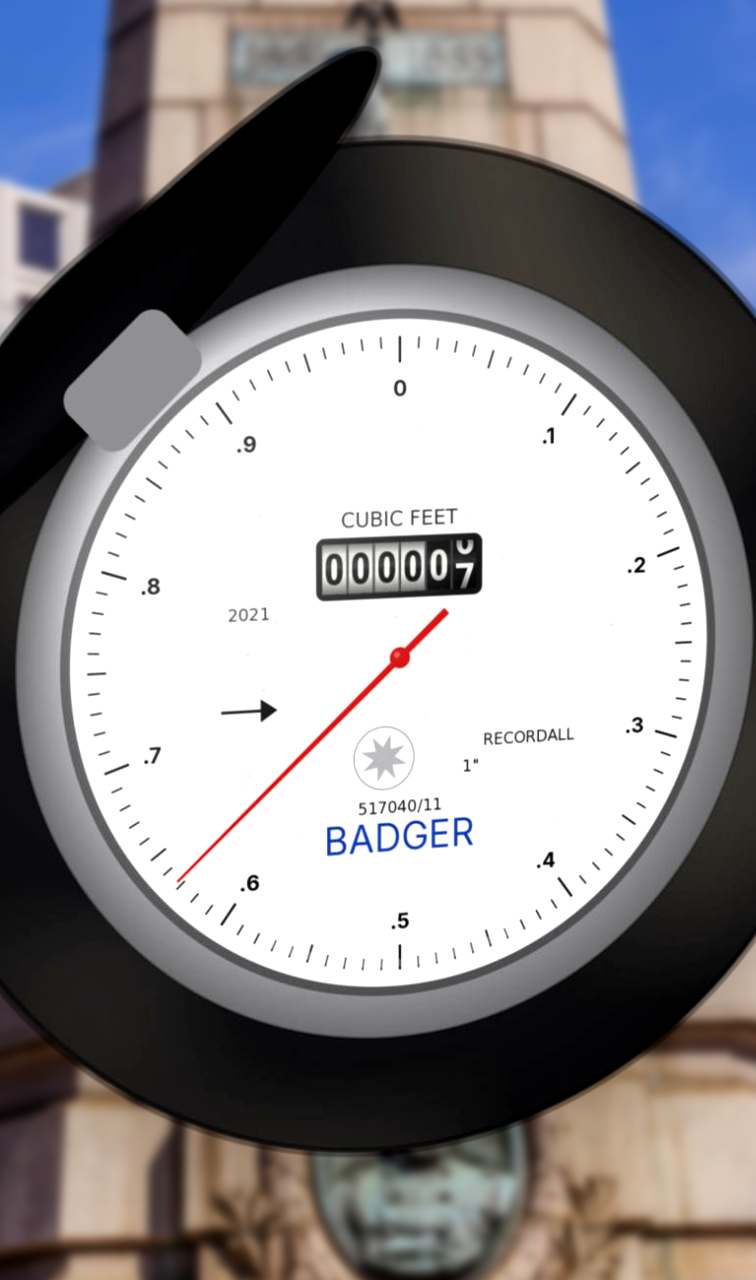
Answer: 6.63 ft³
